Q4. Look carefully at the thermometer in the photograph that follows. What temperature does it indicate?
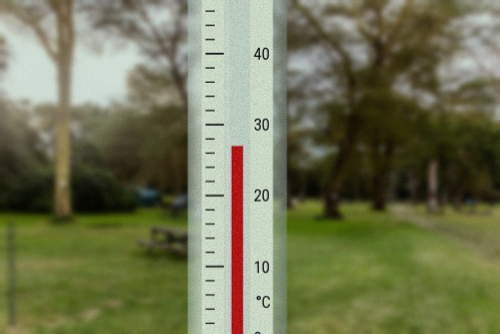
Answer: 27 °C
